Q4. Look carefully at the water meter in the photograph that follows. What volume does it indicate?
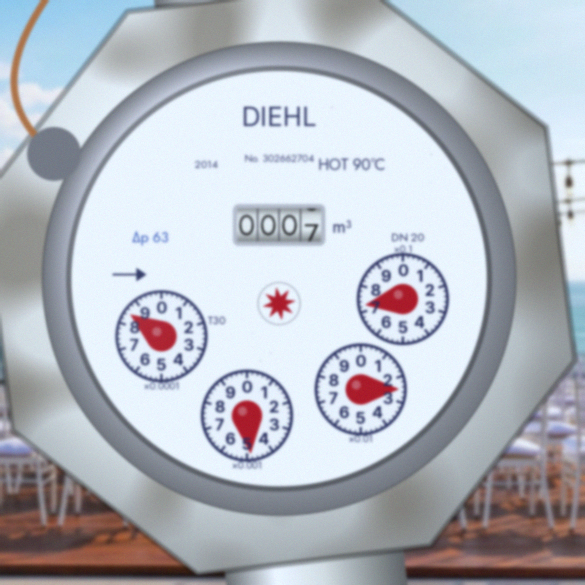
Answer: 6.7248 m³
